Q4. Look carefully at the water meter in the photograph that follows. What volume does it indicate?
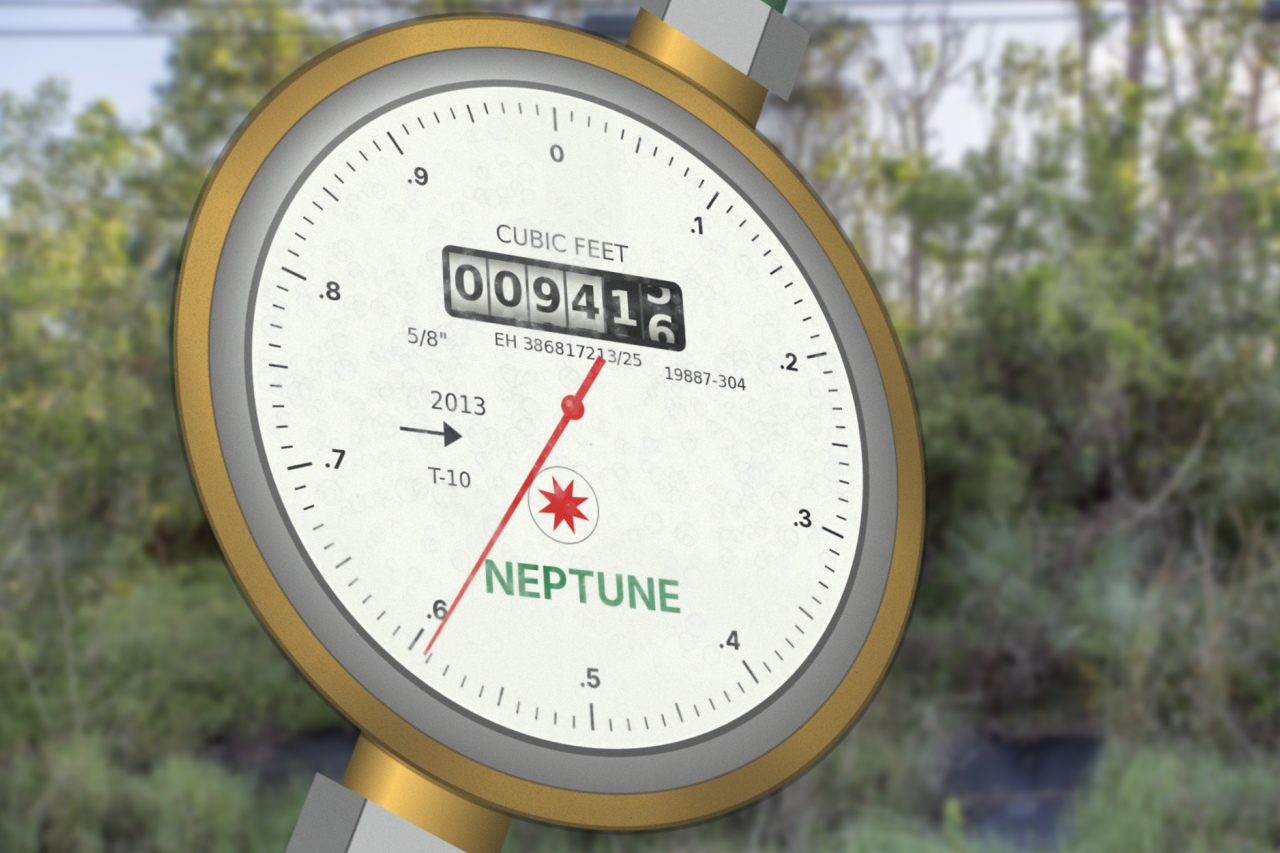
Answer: 9415.59 ft³
